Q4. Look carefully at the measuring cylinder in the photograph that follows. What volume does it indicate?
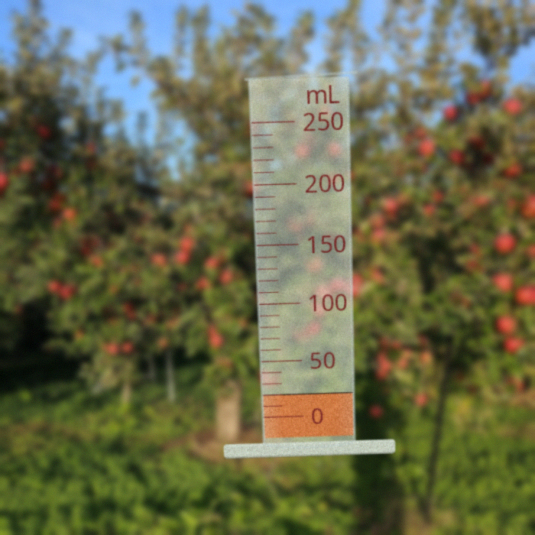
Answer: 20 mL
